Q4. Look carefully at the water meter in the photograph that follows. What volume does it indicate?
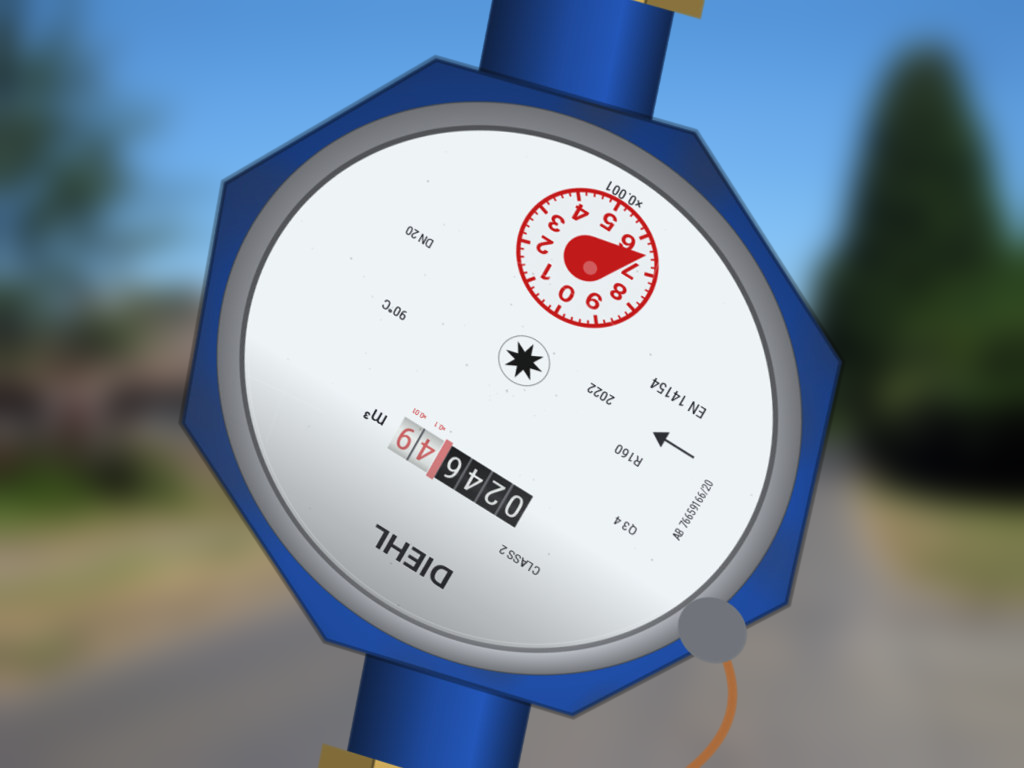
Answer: 246.496 m³
